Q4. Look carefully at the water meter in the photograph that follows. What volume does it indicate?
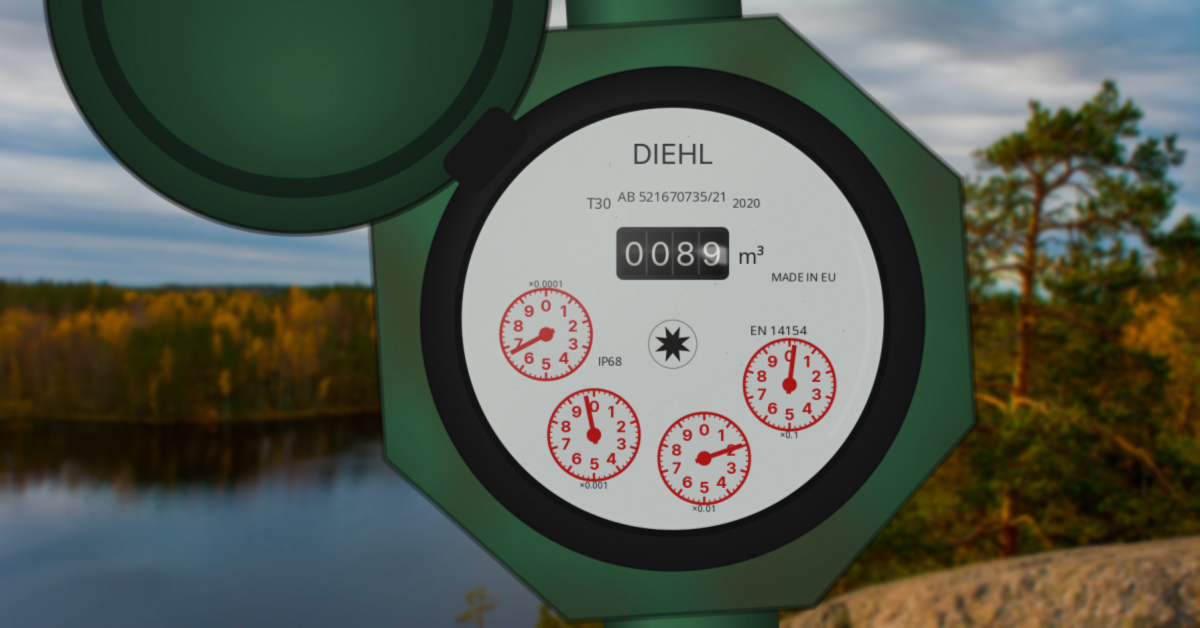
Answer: 89.0196 m³
